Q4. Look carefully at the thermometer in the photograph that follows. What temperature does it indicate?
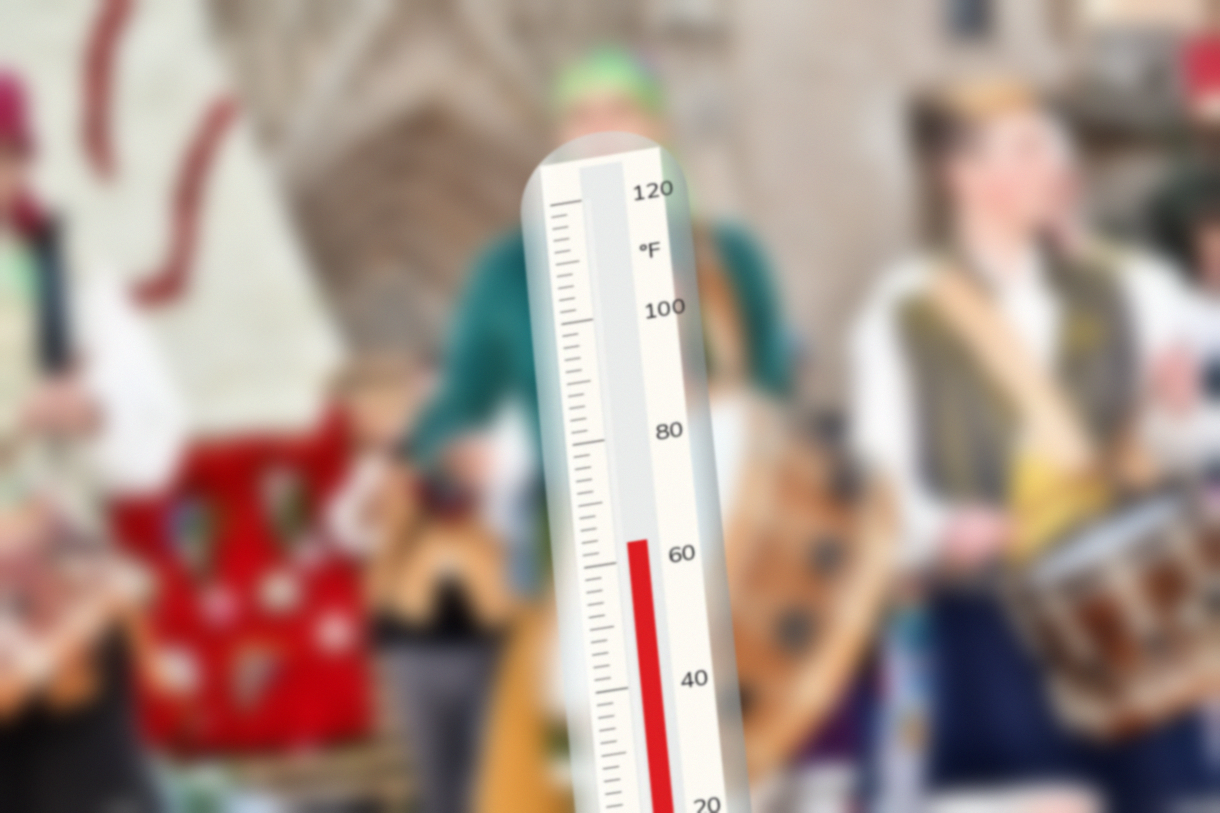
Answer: 63 °F
